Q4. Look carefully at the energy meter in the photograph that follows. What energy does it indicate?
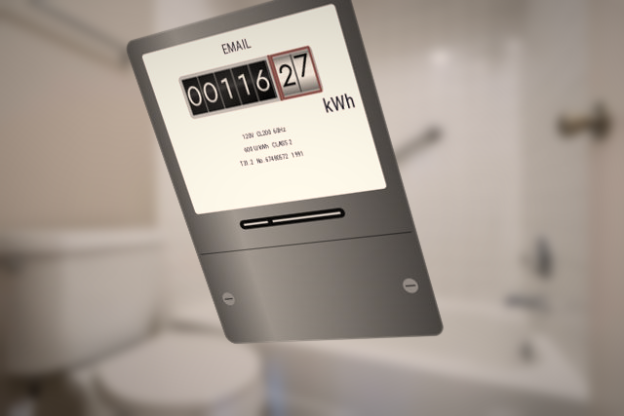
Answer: 116.27 kWh
